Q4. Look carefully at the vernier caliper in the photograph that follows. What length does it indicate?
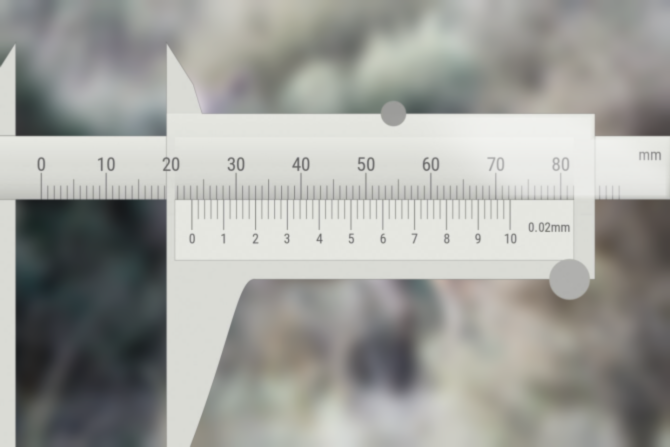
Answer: 23.2 mm
